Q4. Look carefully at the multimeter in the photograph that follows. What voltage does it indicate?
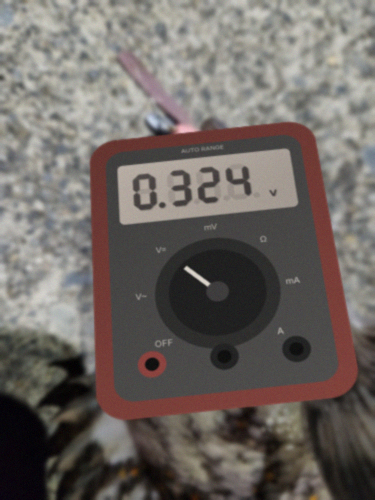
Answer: 0.324 V
